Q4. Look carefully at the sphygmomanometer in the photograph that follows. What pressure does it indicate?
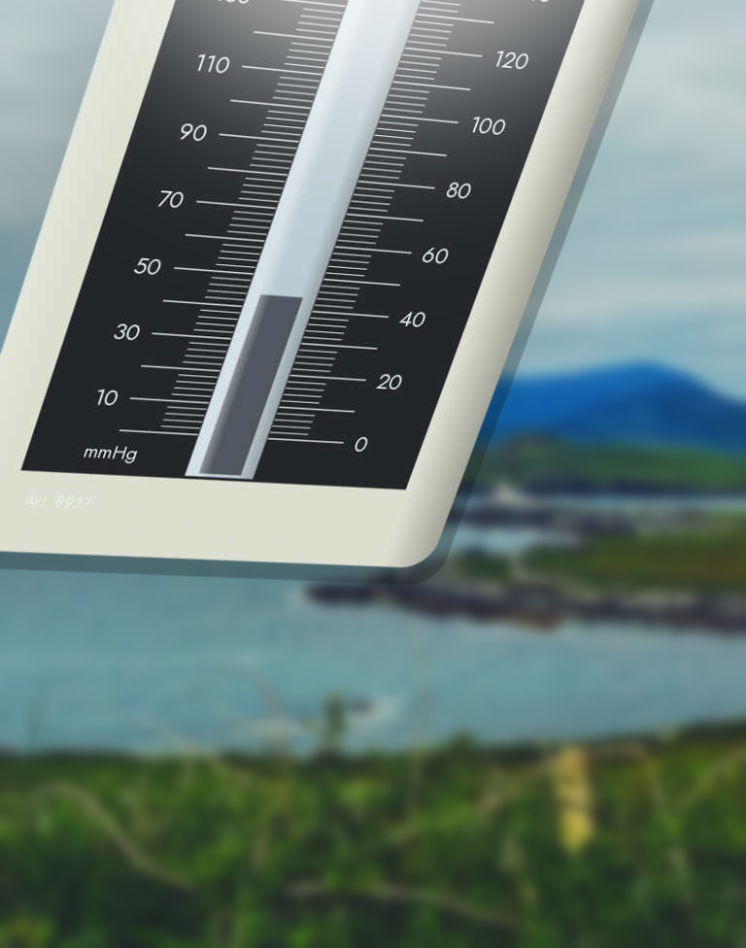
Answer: 44 mmHg
